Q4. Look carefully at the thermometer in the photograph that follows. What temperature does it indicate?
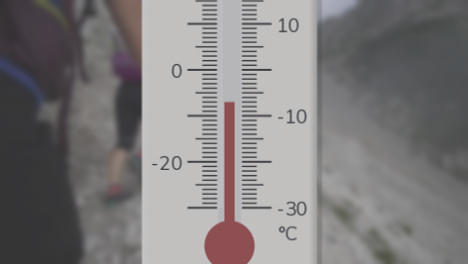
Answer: -7 °C
